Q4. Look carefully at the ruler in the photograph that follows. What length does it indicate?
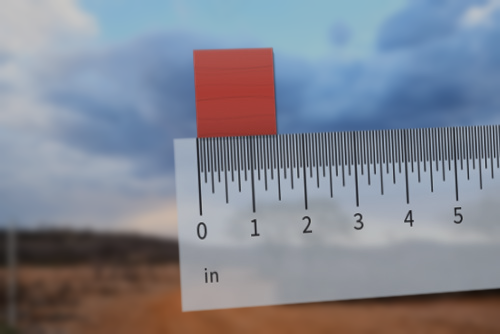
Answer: 1.5 in
